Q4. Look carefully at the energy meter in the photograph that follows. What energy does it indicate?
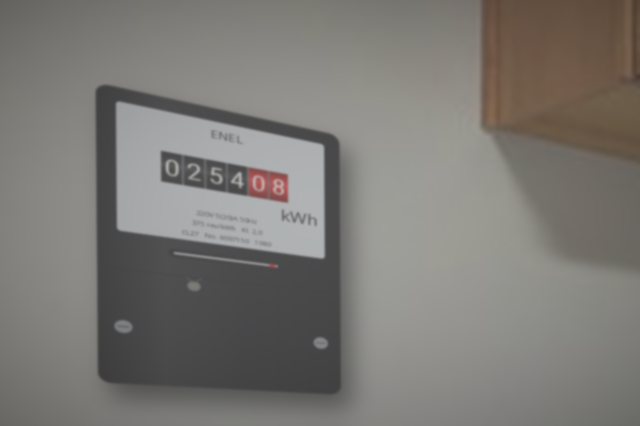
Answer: 254.08 kWh
